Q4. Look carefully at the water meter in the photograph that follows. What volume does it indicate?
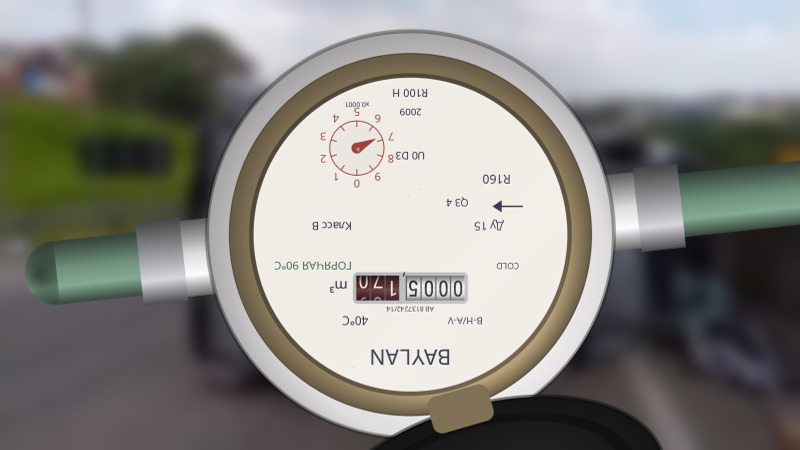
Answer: 5.1696 m³
